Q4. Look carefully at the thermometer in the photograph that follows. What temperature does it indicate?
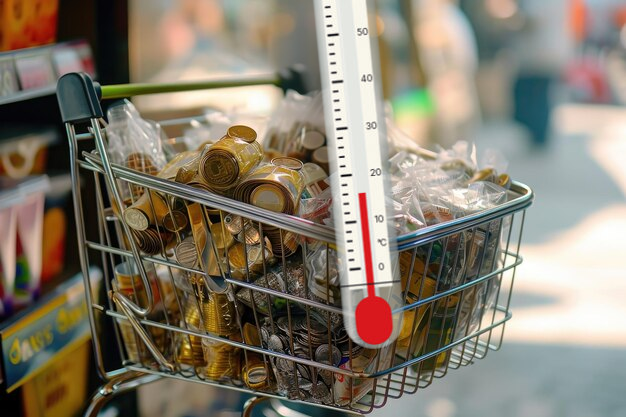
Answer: 16 °C
